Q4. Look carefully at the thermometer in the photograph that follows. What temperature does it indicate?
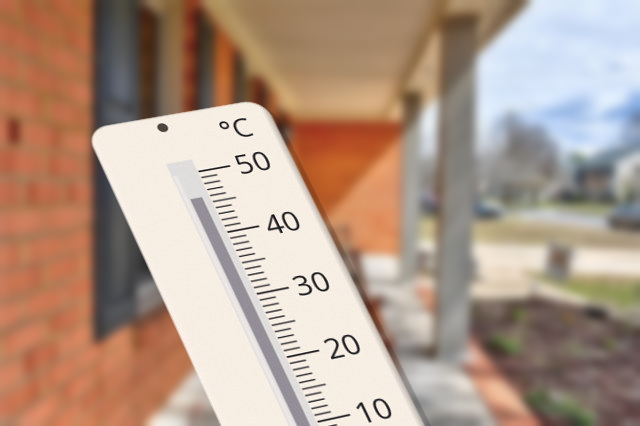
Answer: 46 °C
